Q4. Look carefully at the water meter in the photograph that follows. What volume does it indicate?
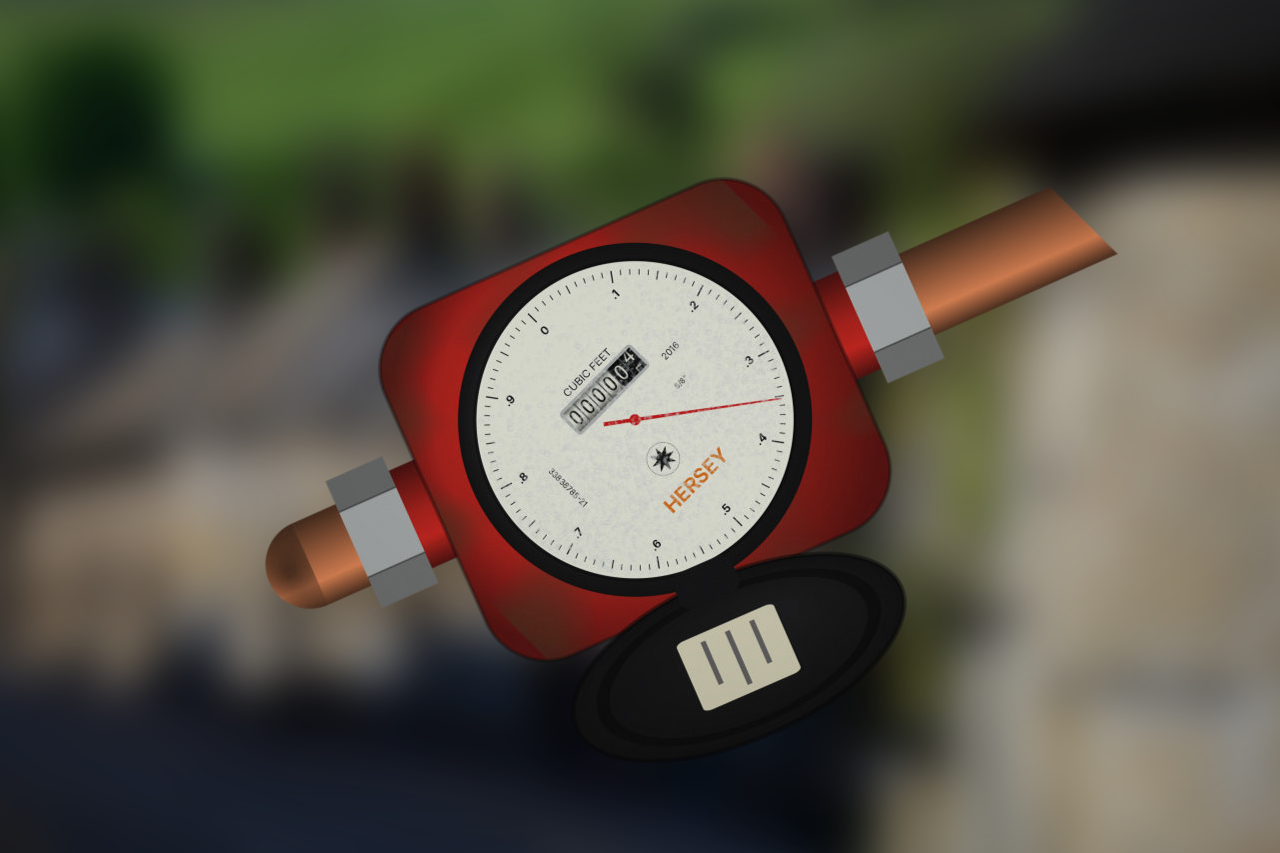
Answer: 4.35 ft³
